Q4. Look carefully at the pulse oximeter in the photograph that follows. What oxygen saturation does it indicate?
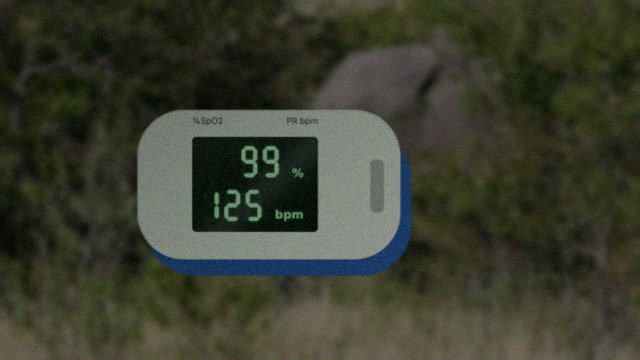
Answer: 99 %
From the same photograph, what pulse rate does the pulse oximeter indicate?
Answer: 125 bpm
